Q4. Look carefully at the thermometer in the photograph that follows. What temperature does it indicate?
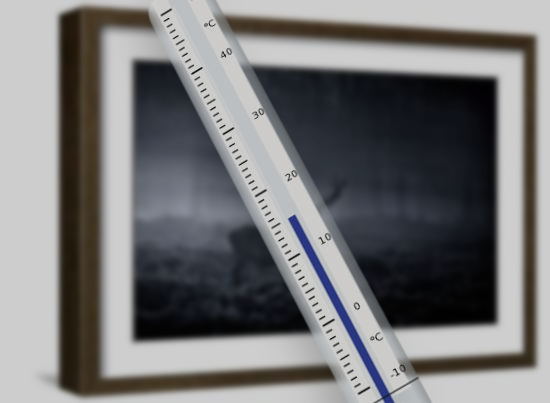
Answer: 15 °C
